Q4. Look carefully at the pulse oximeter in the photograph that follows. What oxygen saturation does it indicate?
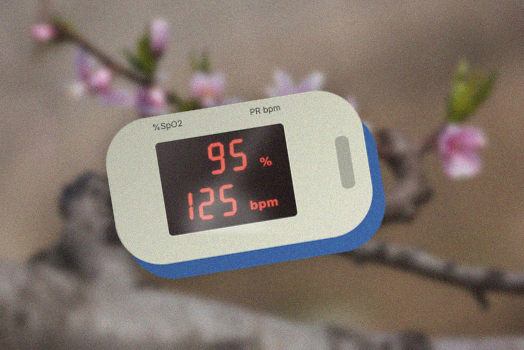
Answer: 95 %
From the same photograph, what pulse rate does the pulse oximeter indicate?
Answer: 125 bpm
